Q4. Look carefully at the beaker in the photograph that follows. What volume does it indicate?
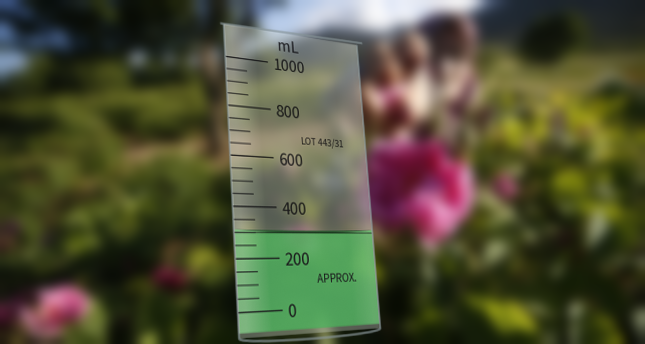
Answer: 300 mL
